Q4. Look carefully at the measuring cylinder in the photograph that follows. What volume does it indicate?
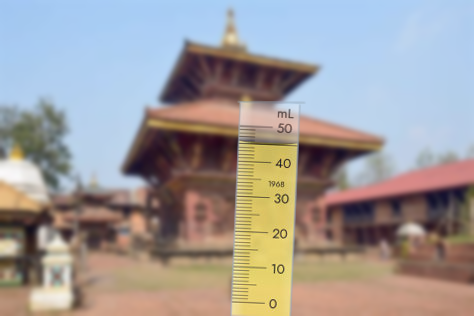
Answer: 45 mL
